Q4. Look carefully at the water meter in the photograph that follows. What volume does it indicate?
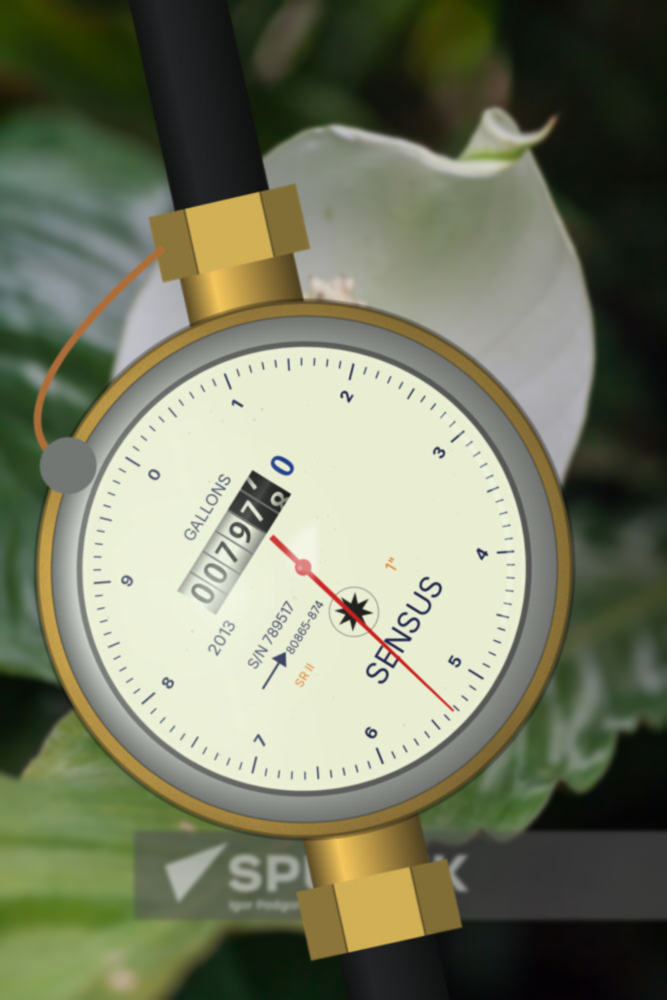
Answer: 79775.3 gal
